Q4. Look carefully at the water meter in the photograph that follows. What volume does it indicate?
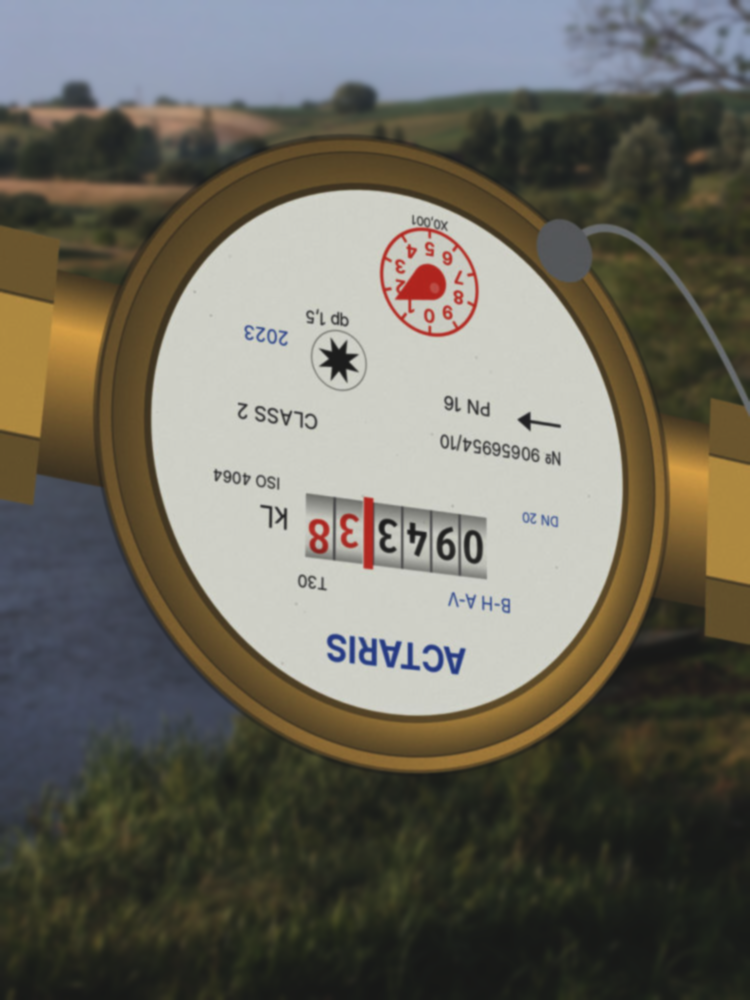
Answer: 943.381 kL
